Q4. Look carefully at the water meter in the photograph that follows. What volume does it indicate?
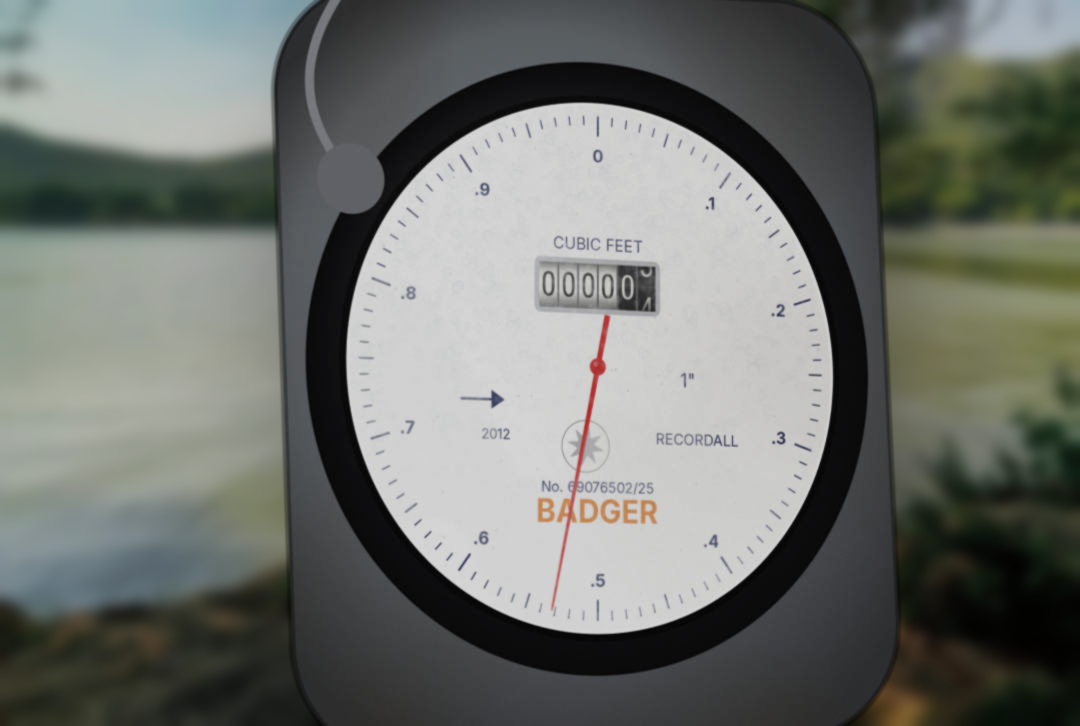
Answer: 3.53 ft³
